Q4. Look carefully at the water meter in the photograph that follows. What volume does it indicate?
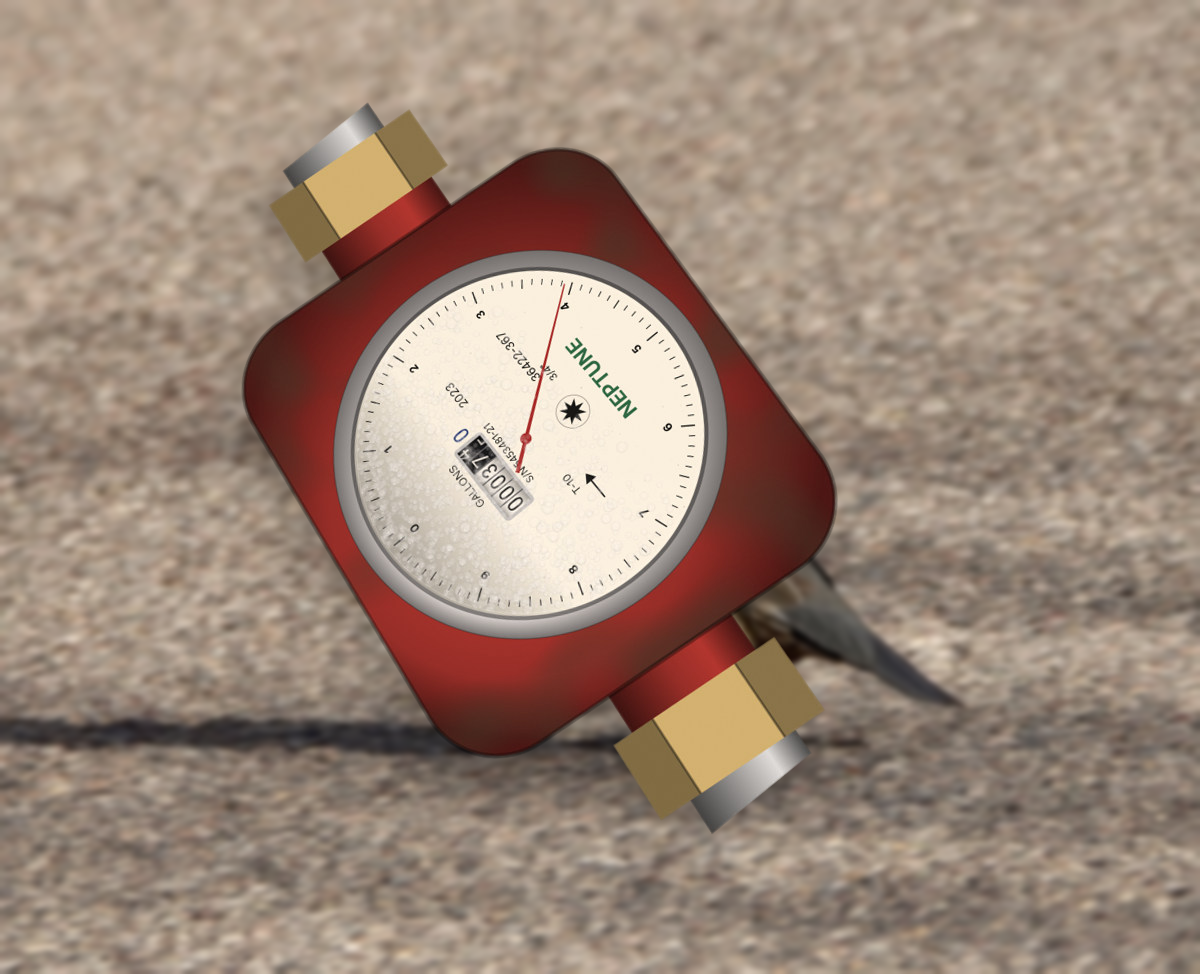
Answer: 3743.9 gal
